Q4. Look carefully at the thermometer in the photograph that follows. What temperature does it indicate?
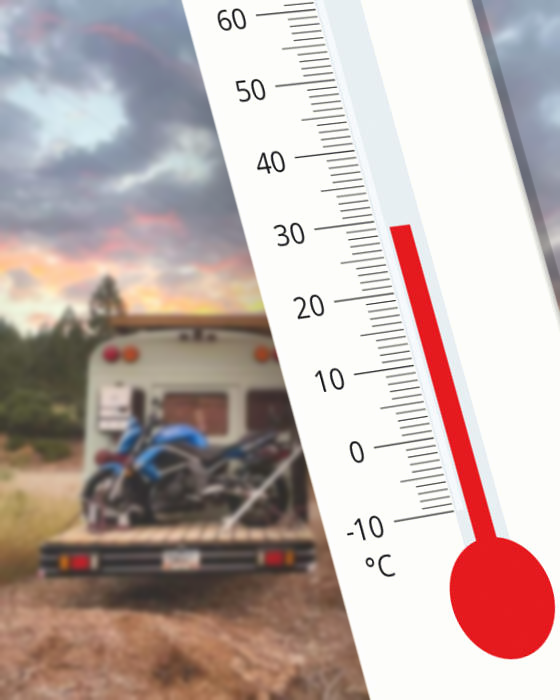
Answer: 29 °C
